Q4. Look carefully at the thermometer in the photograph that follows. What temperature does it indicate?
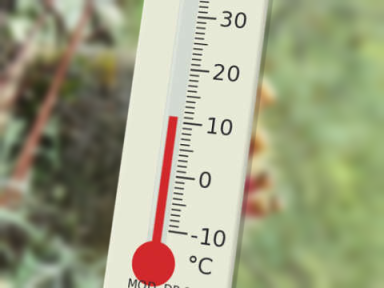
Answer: 11 °C
